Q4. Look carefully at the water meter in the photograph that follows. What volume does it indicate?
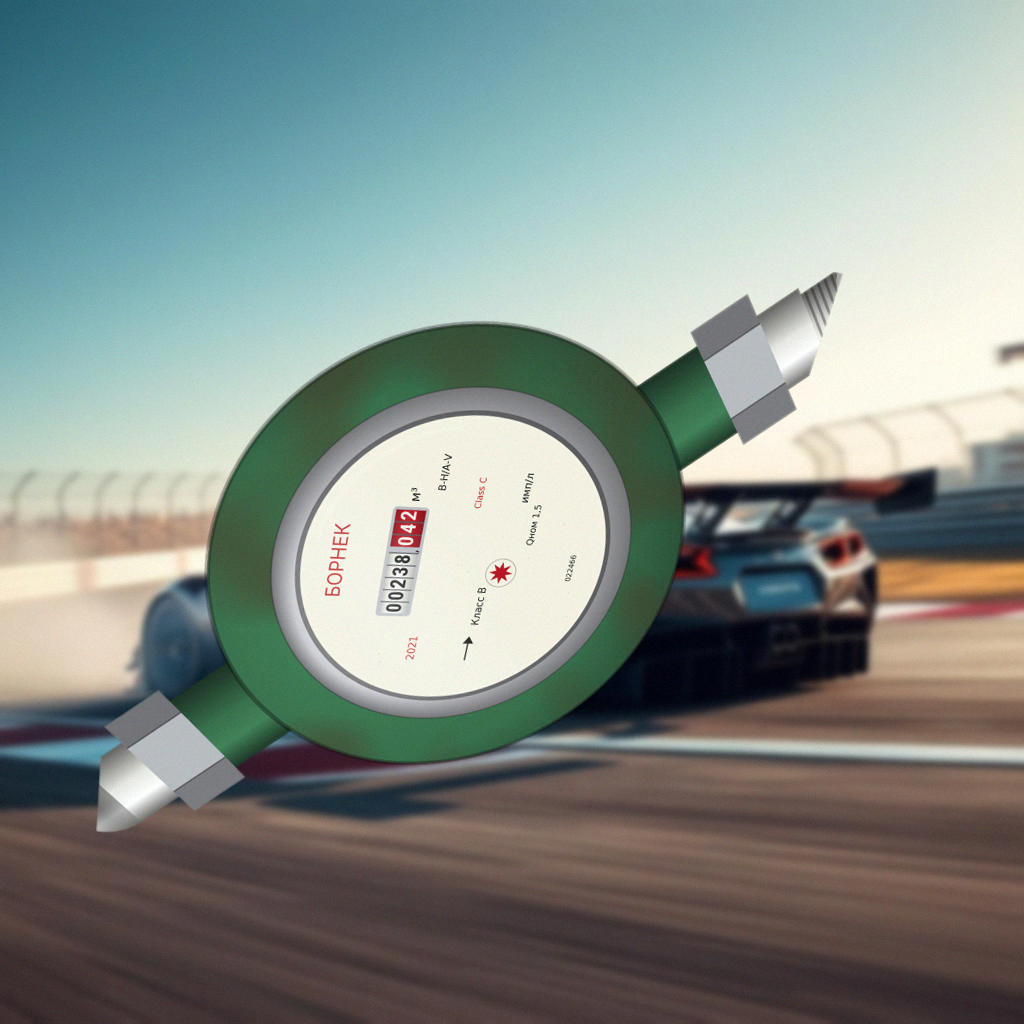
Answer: 238.042 m³
